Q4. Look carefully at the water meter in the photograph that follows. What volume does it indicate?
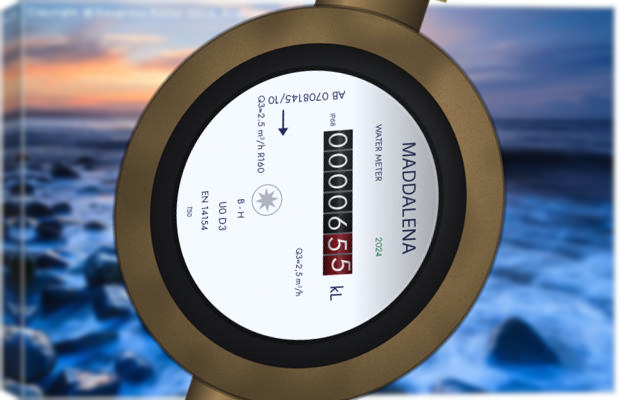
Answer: 6.55 kL
